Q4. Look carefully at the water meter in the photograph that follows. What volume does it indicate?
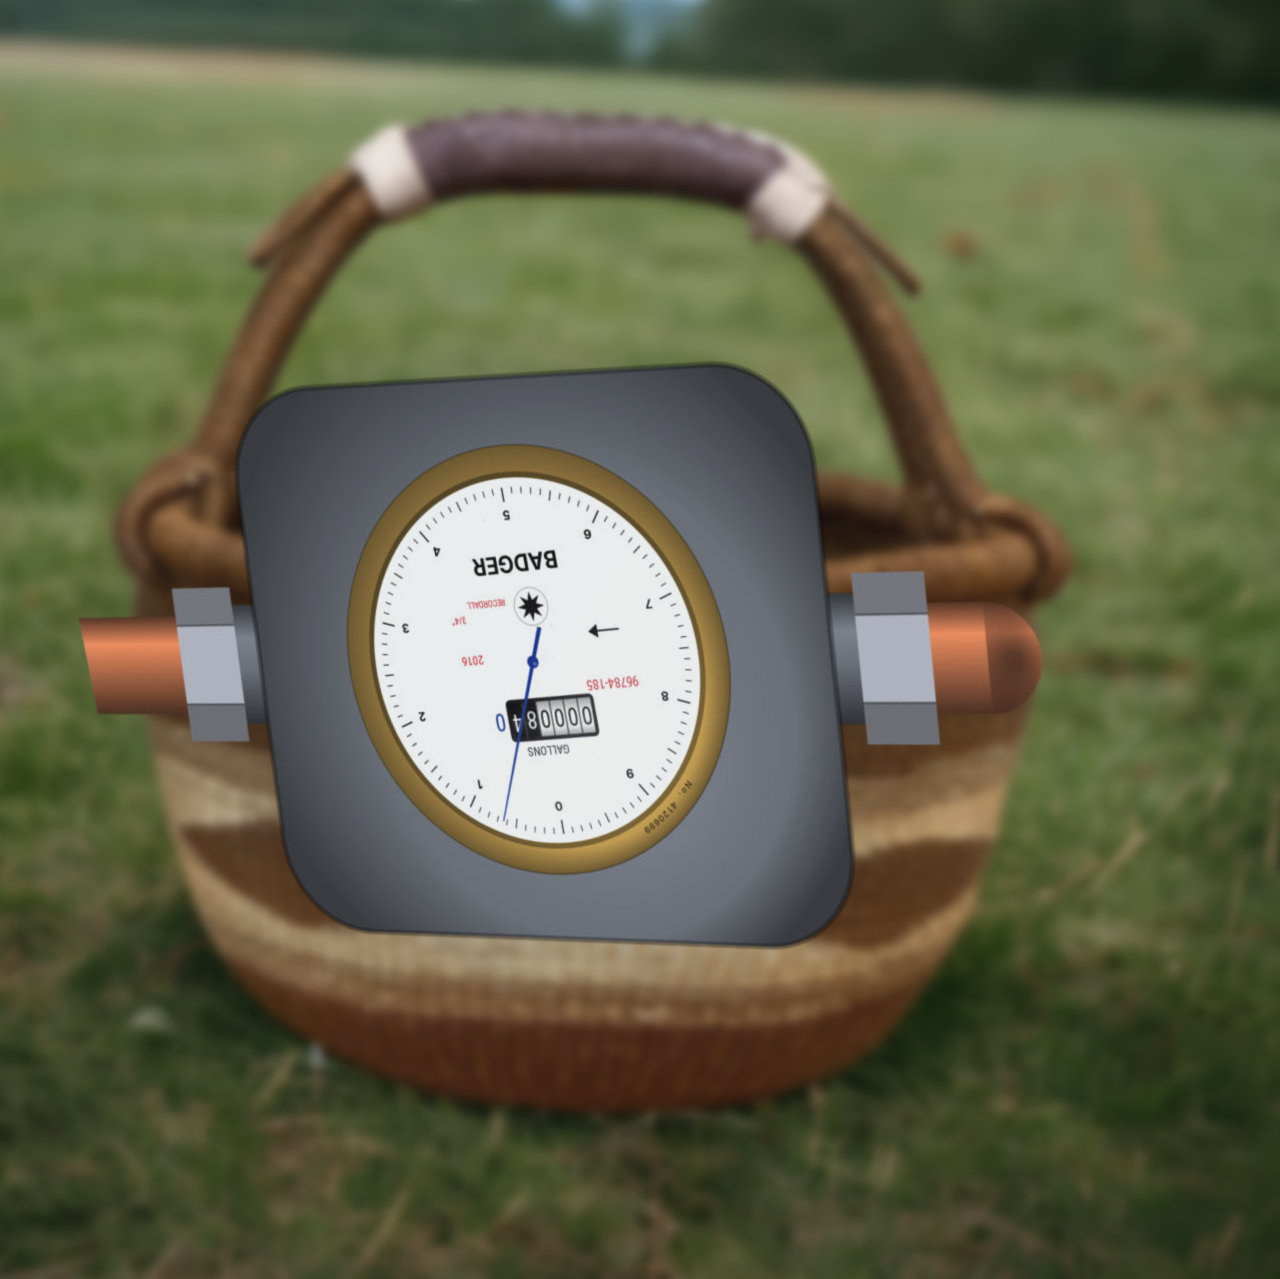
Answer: 840.6 gal
